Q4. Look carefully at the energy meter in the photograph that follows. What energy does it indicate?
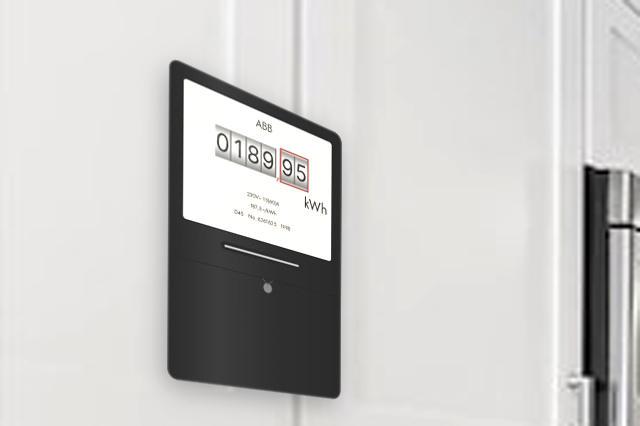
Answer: 189.95 kWh
